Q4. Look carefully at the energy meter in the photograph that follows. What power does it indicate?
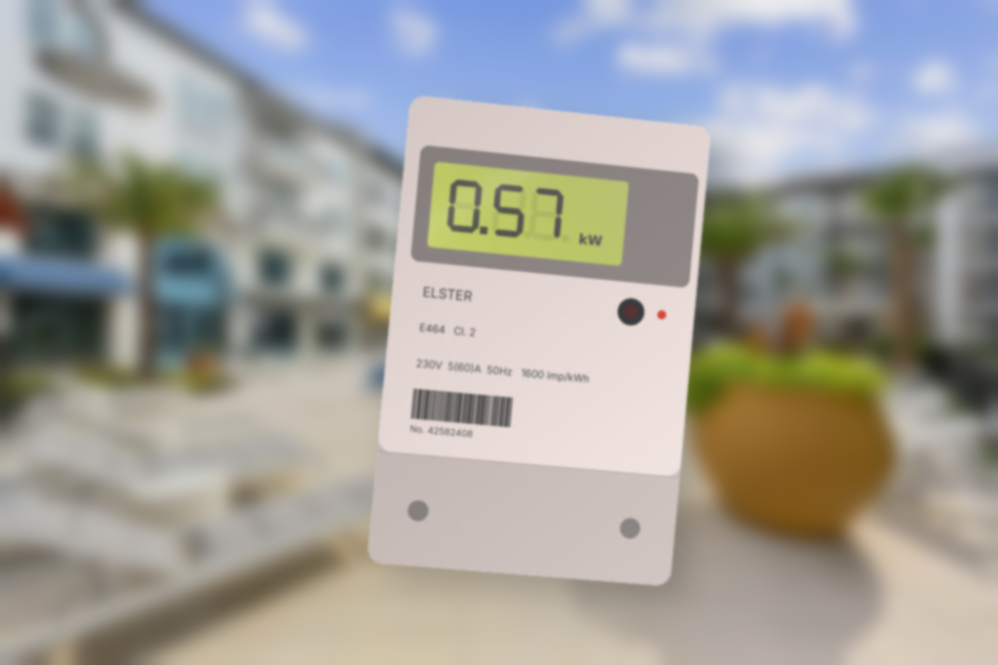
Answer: 0.57 kW
